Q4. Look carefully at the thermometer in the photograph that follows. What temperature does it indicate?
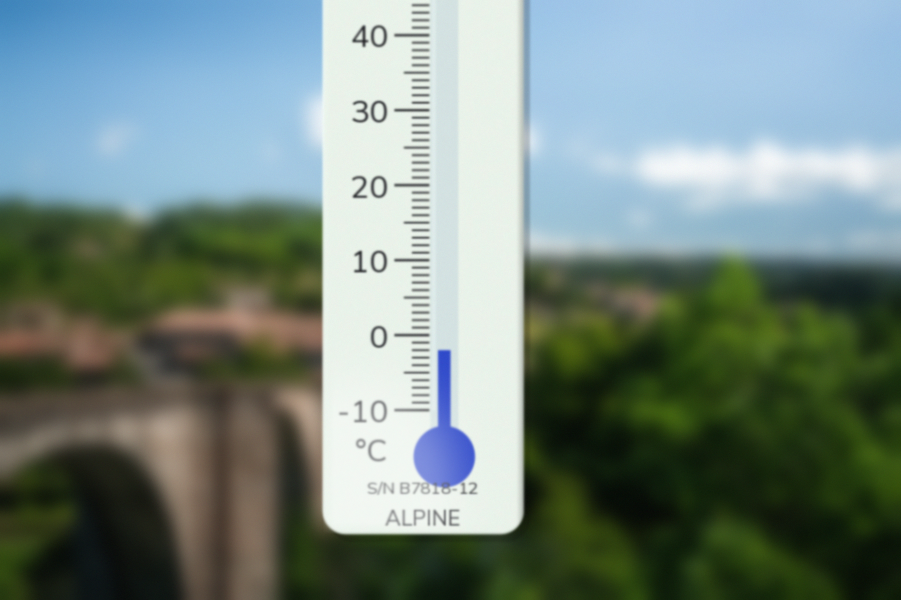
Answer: -2 °C
